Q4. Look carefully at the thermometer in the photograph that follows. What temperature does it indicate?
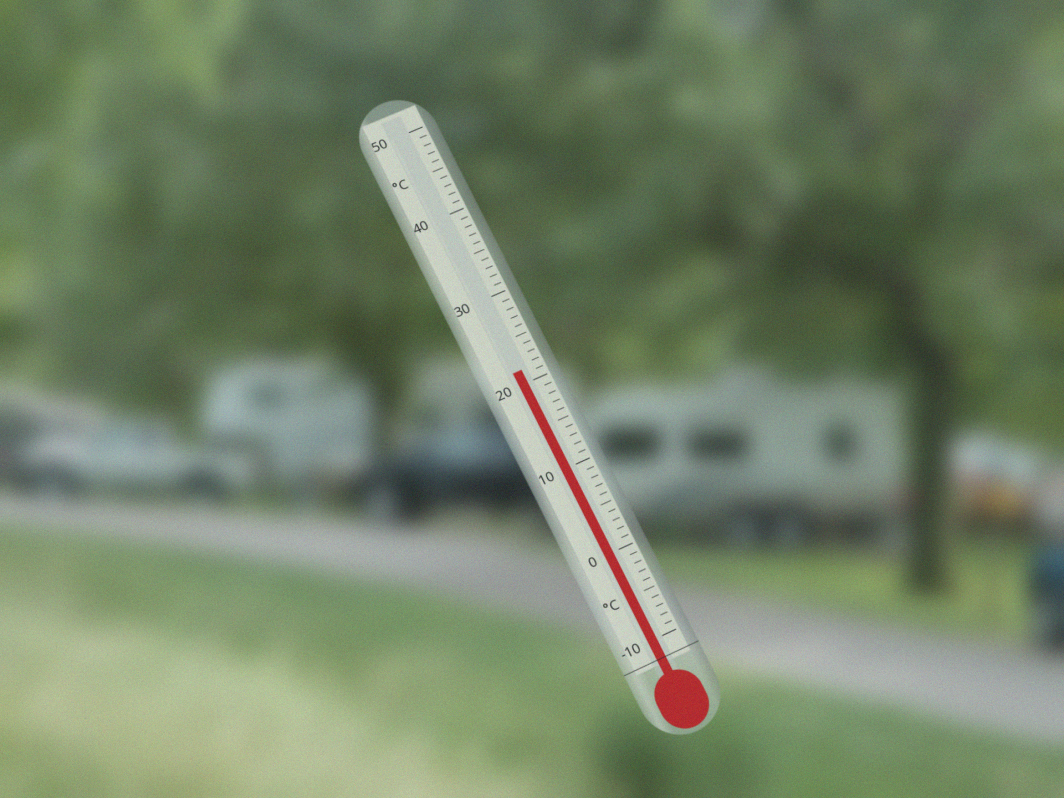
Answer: 21.5 °C
